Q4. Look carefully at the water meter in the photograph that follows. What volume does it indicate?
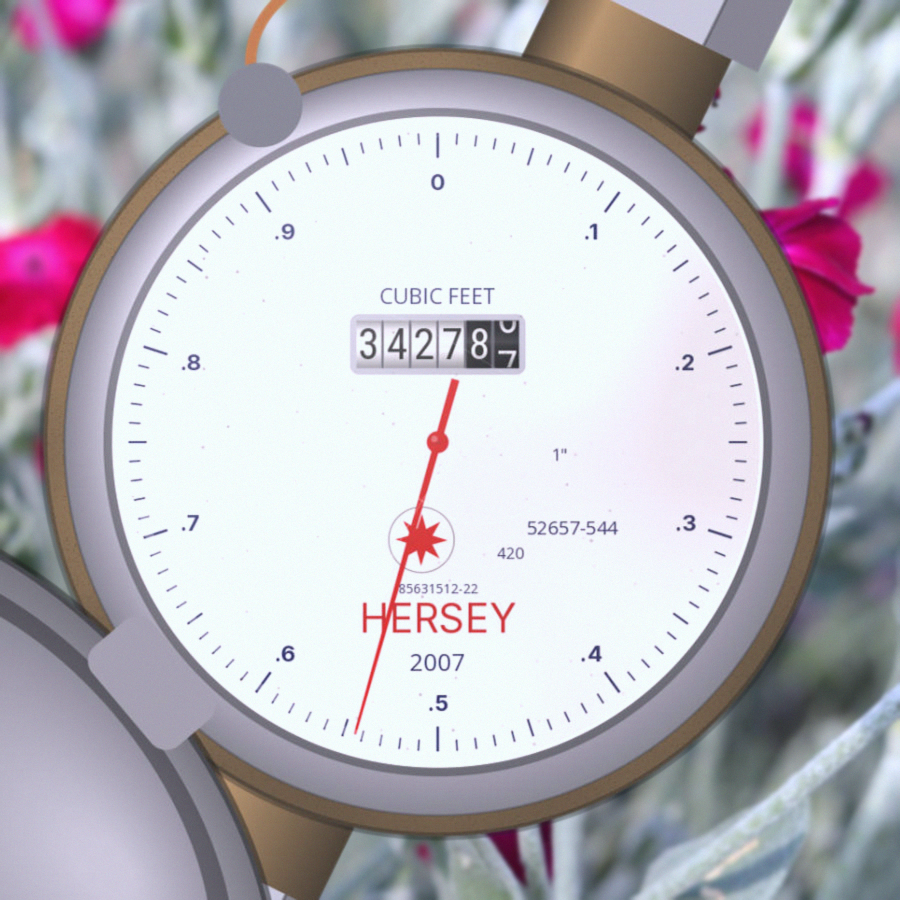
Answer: 342786.54 ft³
